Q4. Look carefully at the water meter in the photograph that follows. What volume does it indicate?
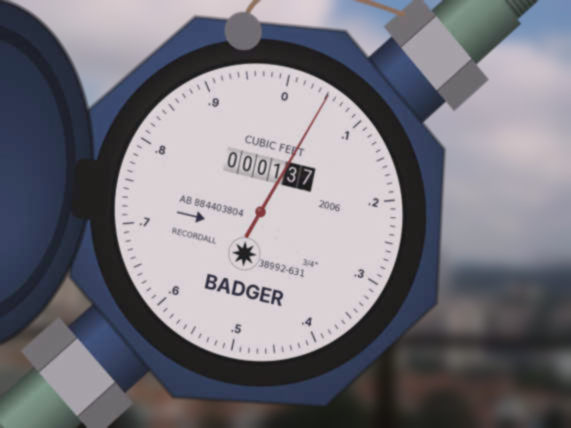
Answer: 137.05 ft³
